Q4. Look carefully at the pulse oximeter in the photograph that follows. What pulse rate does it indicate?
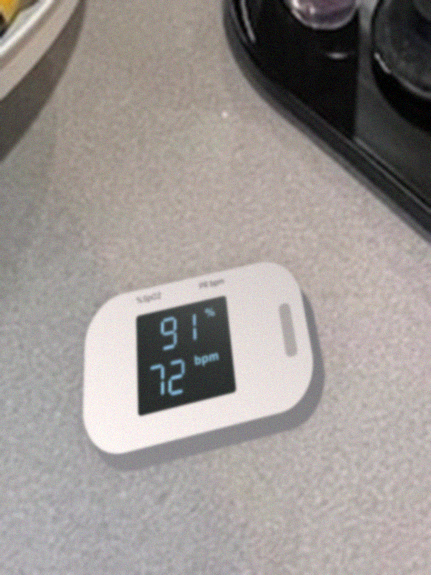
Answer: 72 bpm
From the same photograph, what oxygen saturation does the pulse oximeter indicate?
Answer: 91 %
